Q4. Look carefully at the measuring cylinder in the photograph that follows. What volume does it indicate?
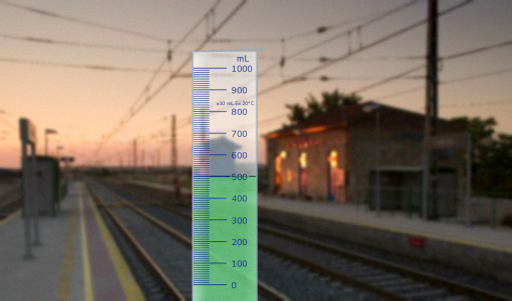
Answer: 500 mL
